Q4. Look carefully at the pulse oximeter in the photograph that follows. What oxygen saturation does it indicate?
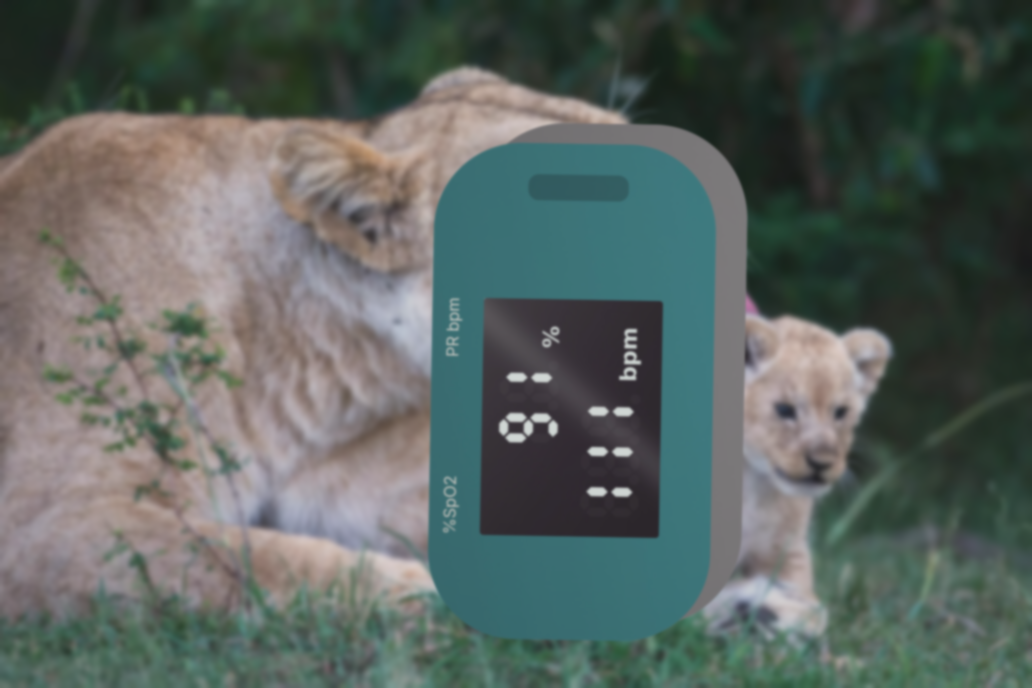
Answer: 91 %
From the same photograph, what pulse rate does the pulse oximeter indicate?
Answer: 111 bpm
